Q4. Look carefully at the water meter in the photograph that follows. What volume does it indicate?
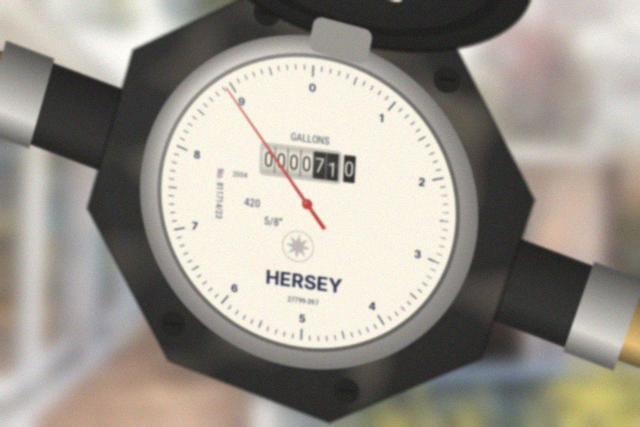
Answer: 708.9 gal
